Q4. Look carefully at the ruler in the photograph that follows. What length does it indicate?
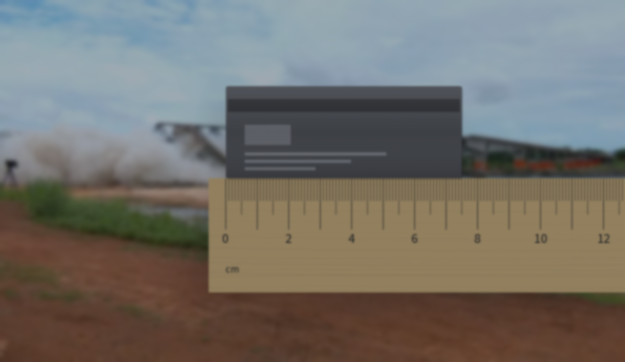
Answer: 7.5 cm
